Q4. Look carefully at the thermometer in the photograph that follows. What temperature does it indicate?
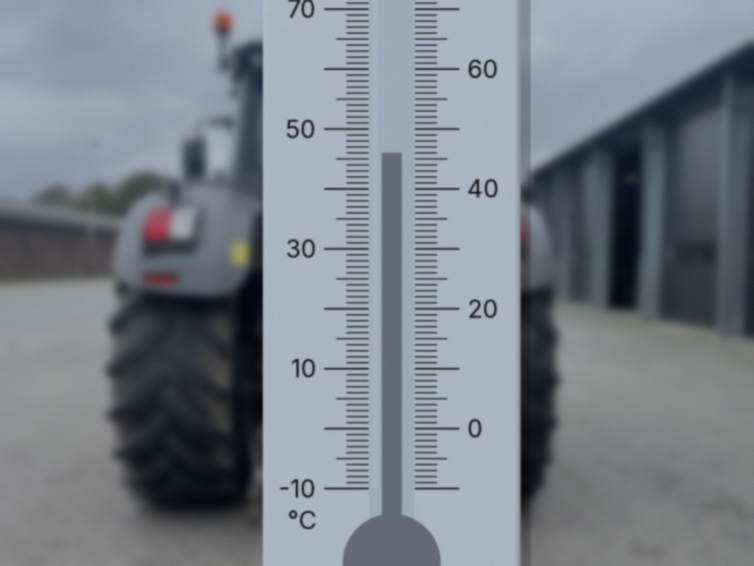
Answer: 46 °C
